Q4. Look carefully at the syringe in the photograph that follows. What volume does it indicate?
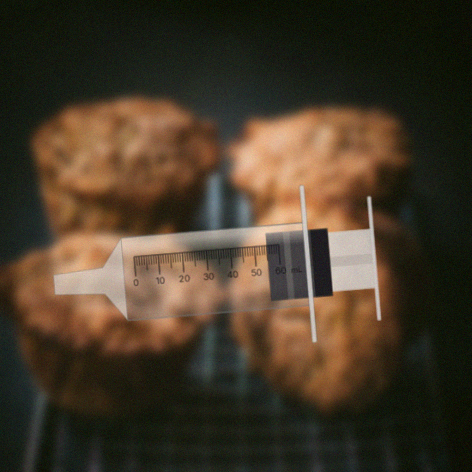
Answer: 55 mL
